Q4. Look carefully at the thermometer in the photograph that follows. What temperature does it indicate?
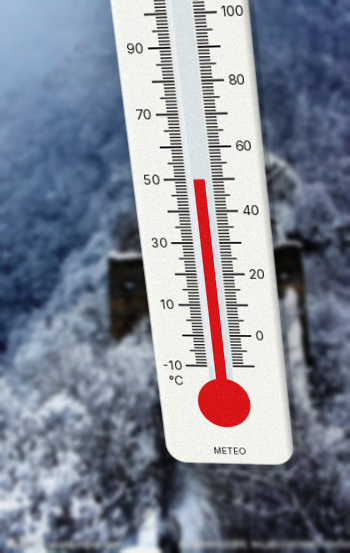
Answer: 50 °C
